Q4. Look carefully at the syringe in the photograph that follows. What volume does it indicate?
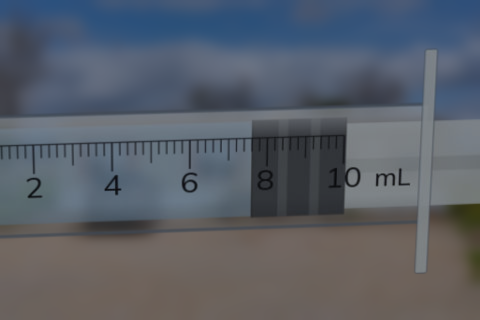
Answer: 7.6 mL
